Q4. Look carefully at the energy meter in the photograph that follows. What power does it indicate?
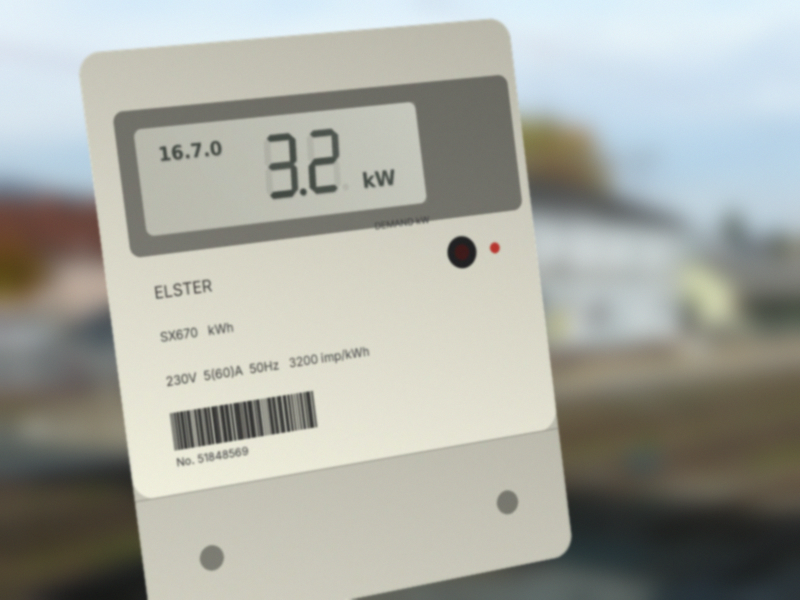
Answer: 3.2 kW
